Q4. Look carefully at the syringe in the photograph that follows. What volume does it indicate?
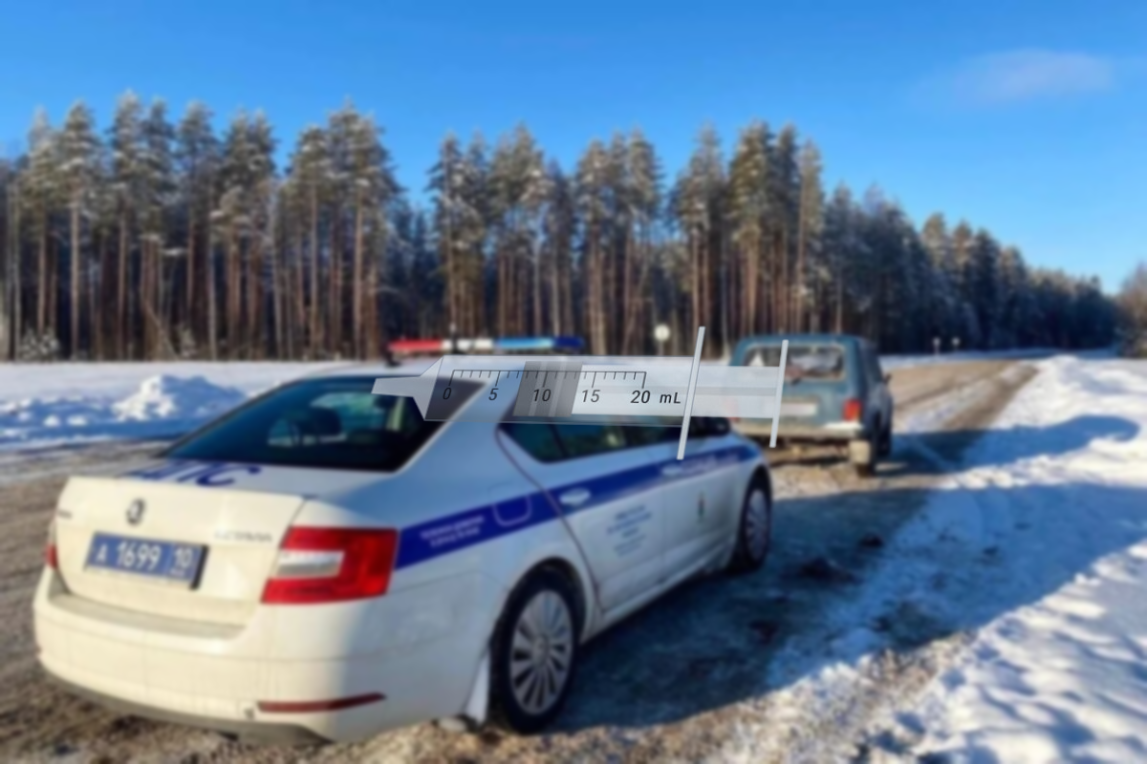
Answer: 7.5 mL
